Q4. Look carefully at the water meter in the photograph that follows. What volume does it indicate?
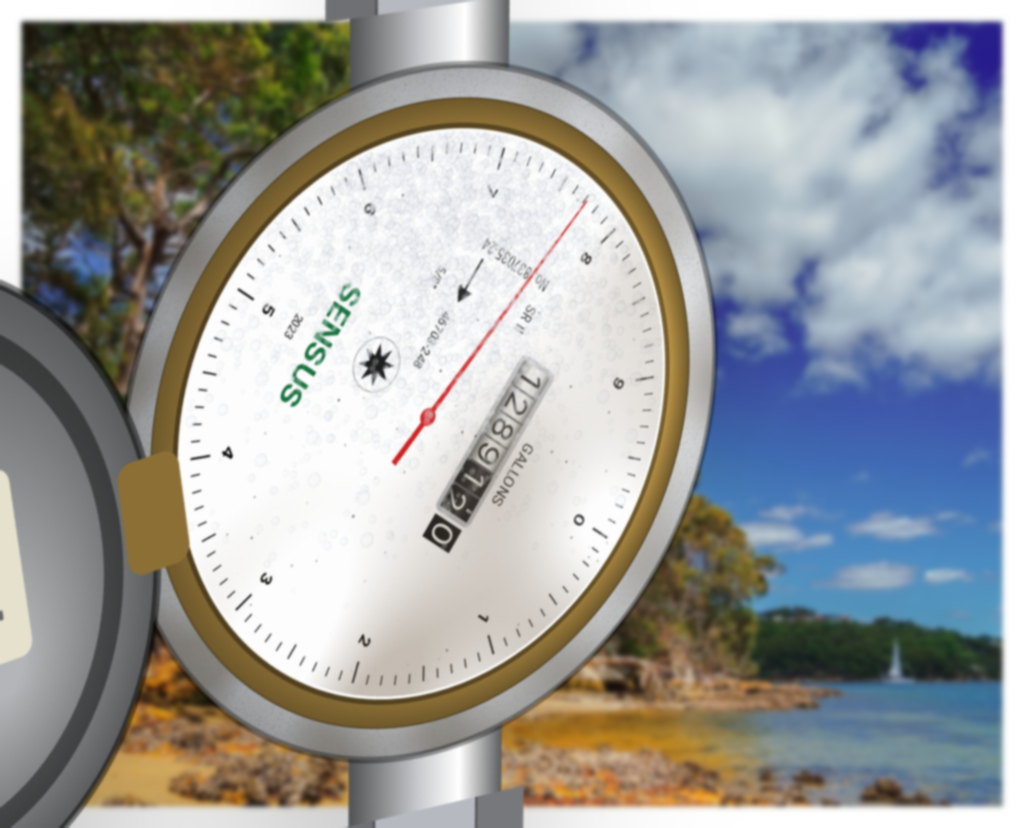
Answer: 1289117.7 gal
